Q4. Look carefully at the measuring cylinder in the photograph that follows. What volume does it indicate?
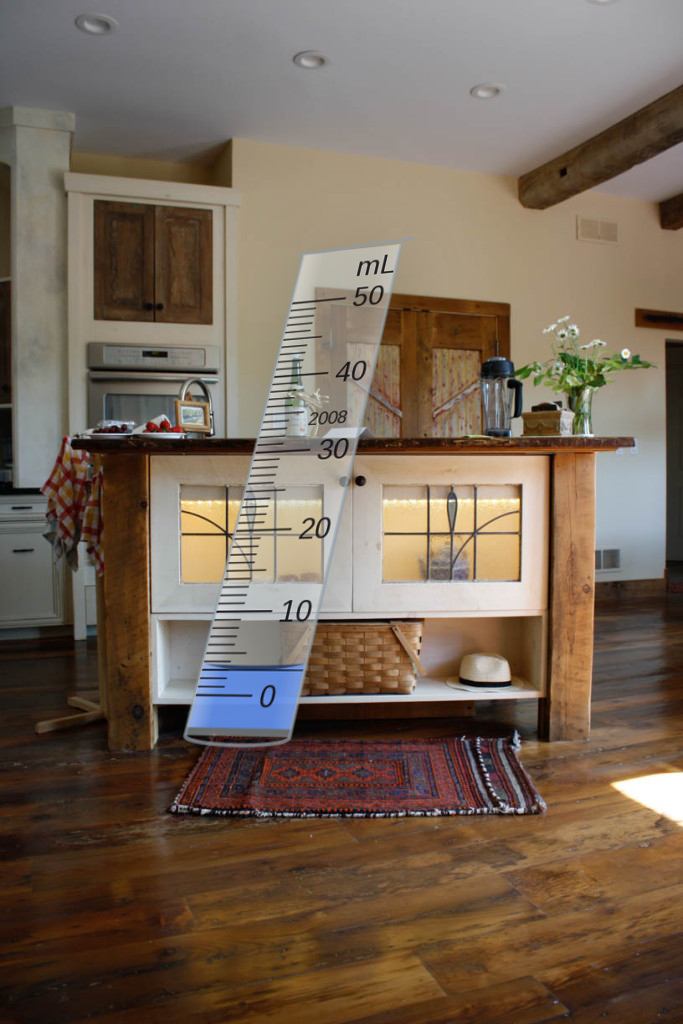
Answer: 3 mL
